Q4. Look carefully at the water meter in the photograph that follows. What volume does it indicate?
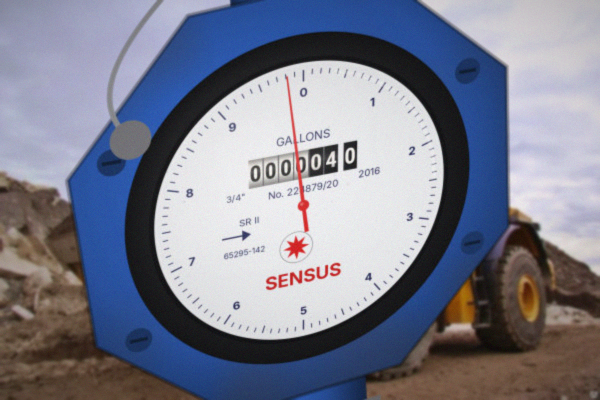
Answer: 39.8 gal
